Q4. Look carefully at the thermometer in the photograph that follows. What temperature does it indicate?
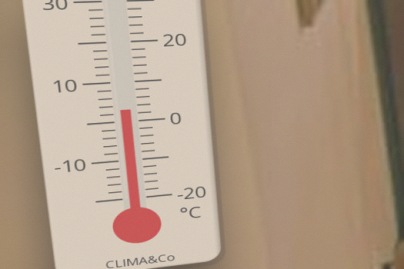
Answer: 3 °C
